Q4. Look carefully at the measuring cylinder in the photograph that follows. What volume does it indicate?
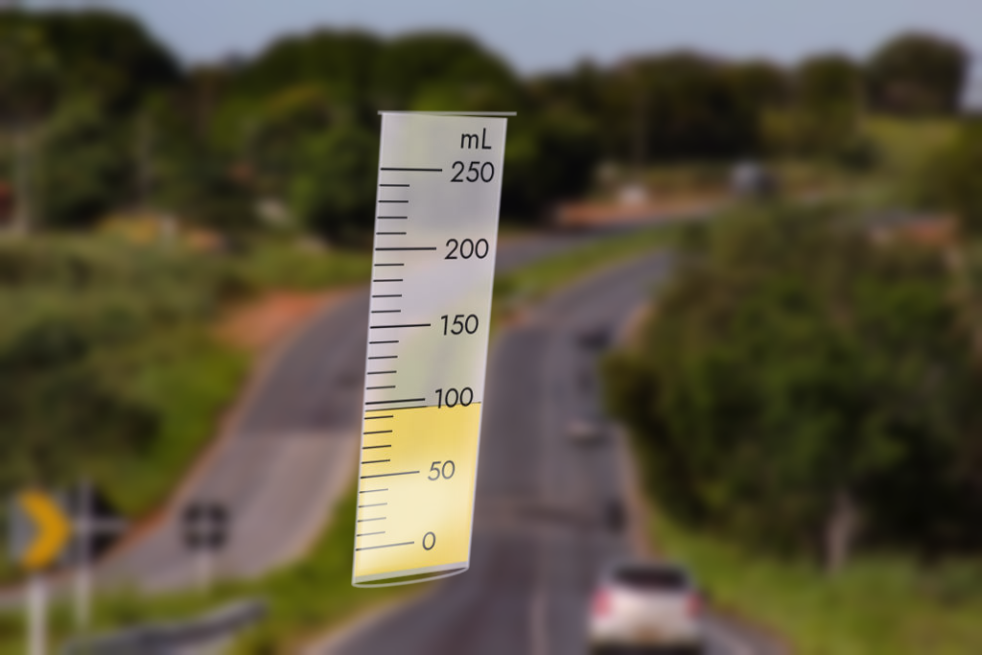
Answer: 95 mL
